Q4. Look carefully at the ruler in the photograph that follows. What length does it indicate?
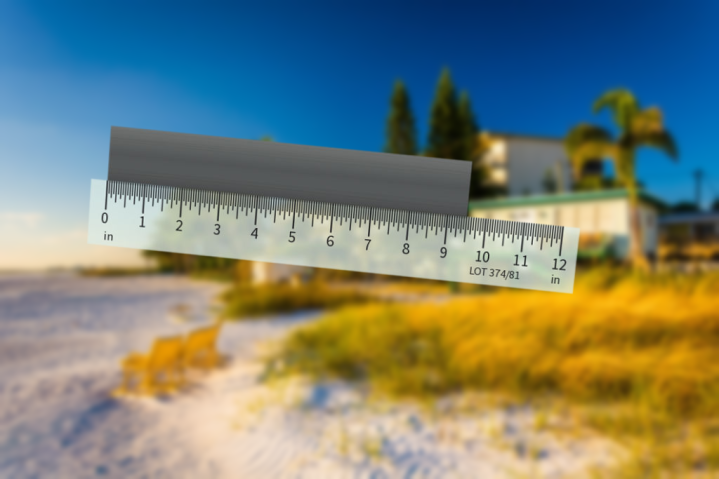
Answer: 9.5 in
